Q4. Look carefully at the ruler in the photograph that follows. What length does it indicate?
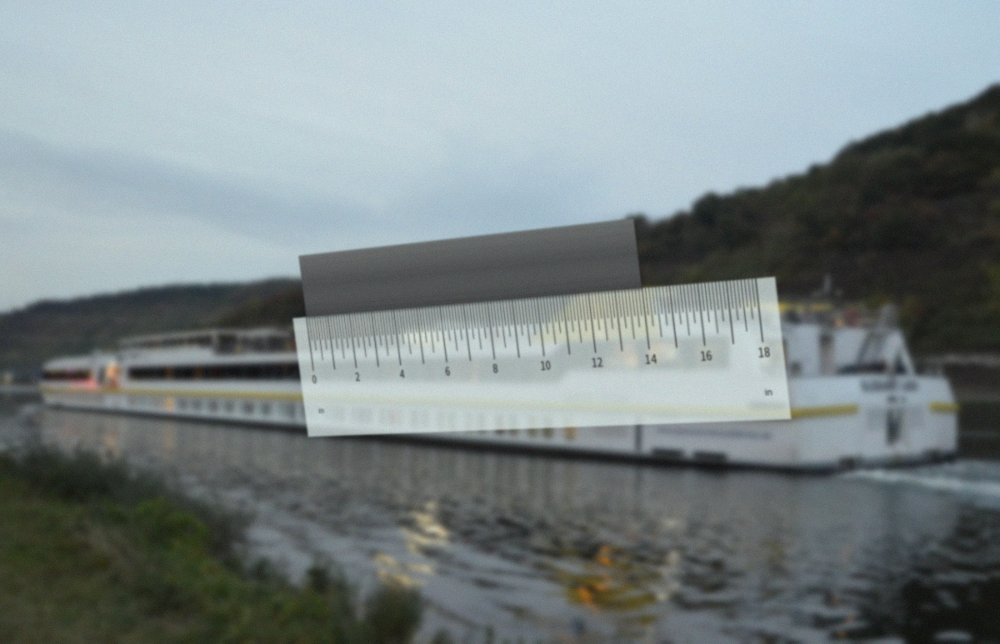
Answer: 14 in
